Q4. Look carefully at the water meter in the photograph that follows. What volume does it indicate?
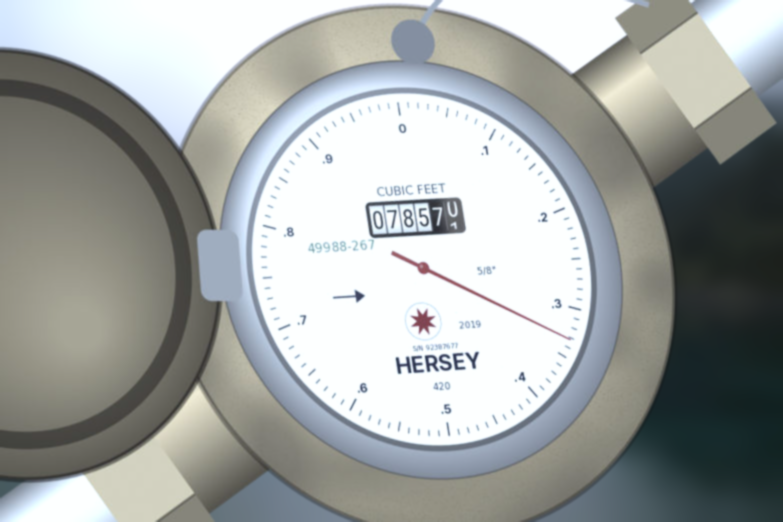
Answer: 78570.33 ft³
